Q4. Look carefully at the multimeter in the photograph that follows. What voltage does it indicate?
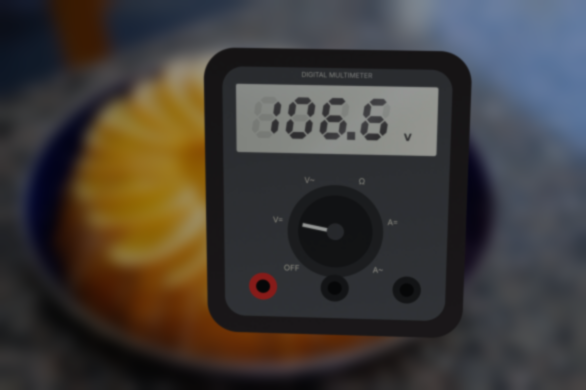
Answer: 106.6 V
